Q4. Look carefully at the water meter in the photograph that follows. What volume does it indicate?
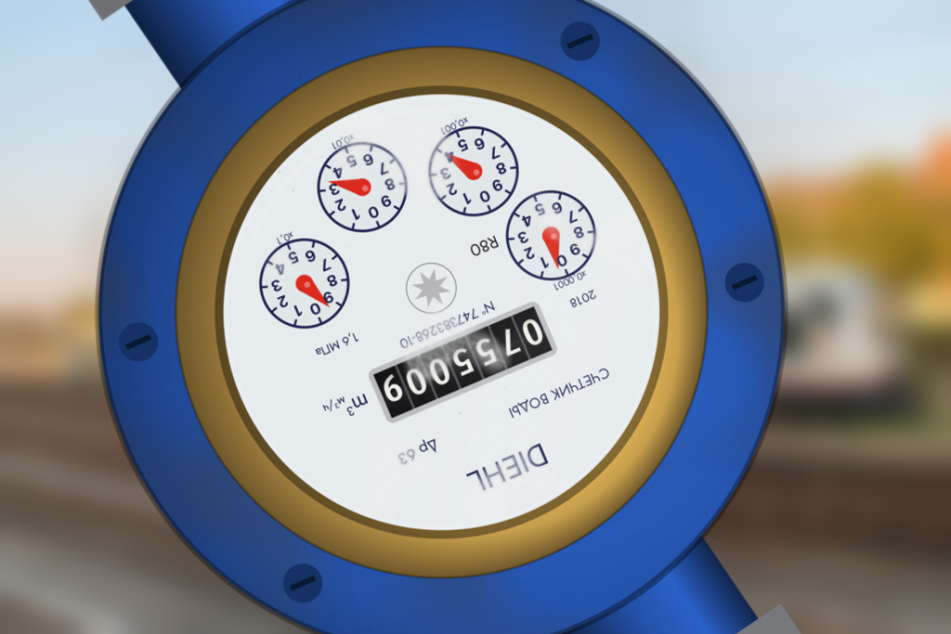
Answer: 755008.9340 m³
